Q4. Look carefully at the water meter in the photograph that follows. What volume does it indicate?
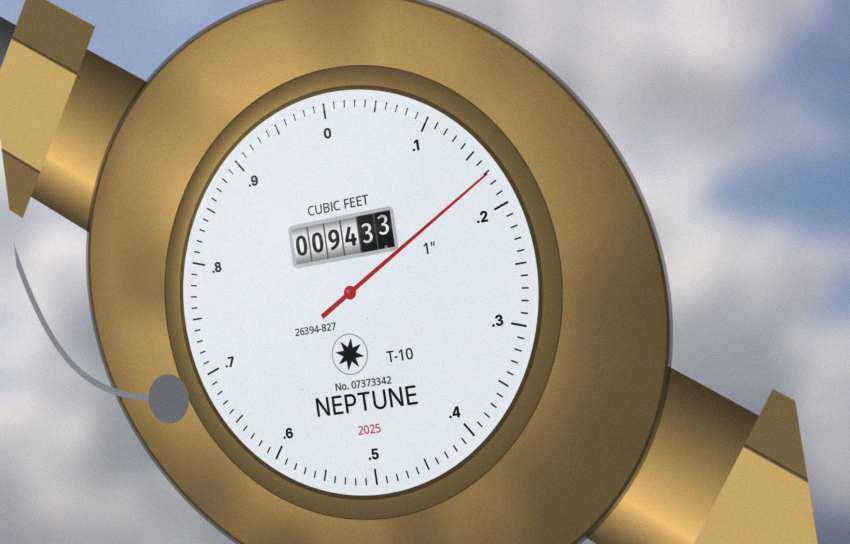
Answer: 9433.17 ft³
